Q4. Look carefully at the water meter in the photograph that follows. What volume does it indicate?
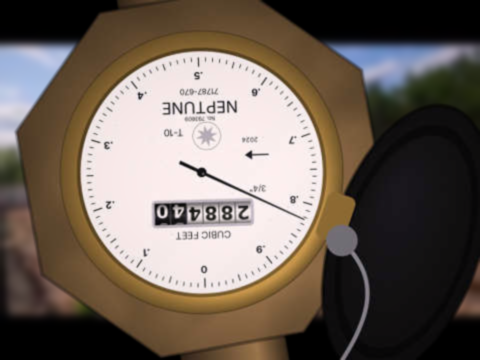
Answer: 288439.82 ft³
